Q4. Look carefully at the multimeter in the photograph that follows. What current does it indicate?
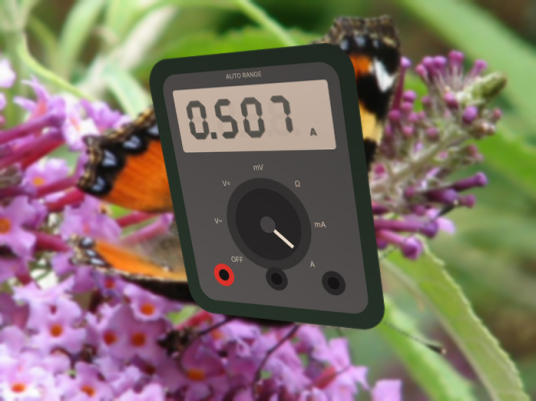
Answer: 0.507 A
